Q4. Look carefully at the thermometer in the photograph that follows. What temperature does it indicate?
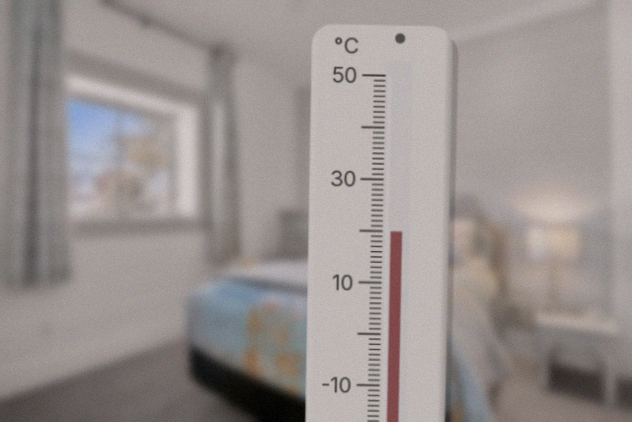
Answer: 20 °C
